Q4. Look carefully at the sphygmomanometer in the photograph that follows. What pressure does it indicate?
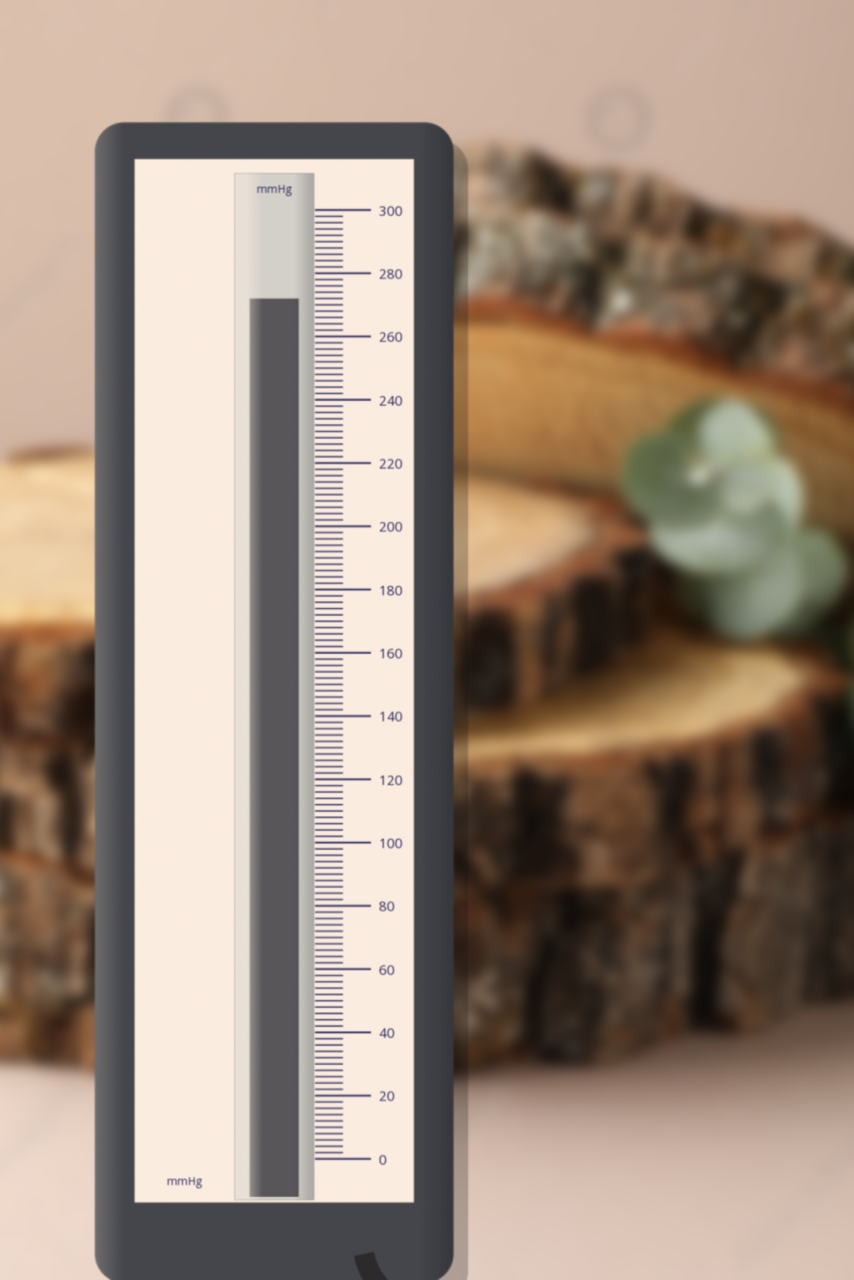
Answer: 272 mmHg
